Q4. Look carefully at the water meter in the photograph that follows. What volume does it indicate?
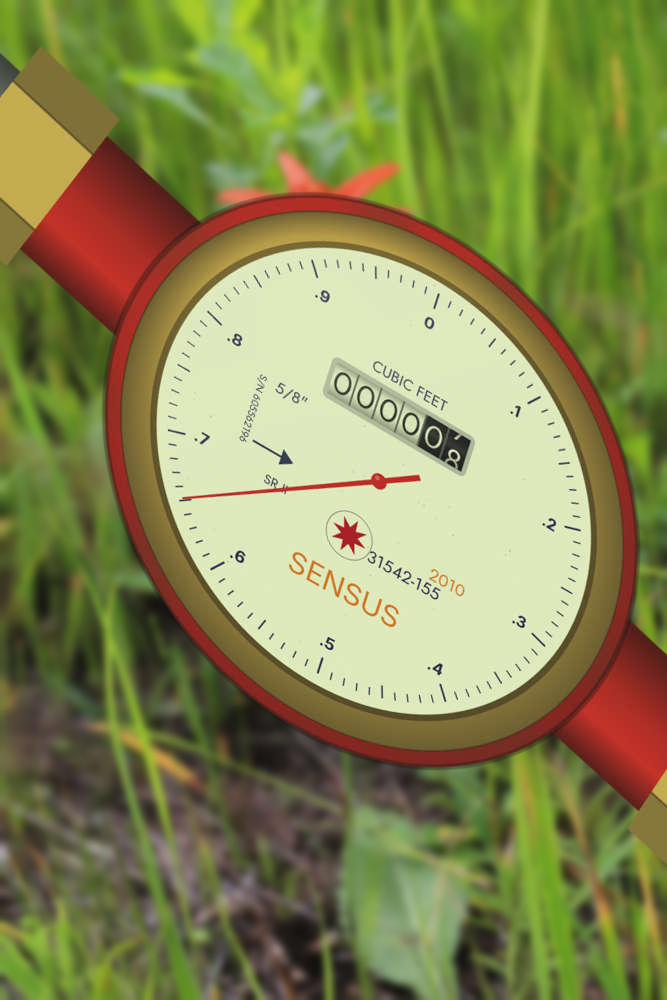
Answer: 7.65 ft³
